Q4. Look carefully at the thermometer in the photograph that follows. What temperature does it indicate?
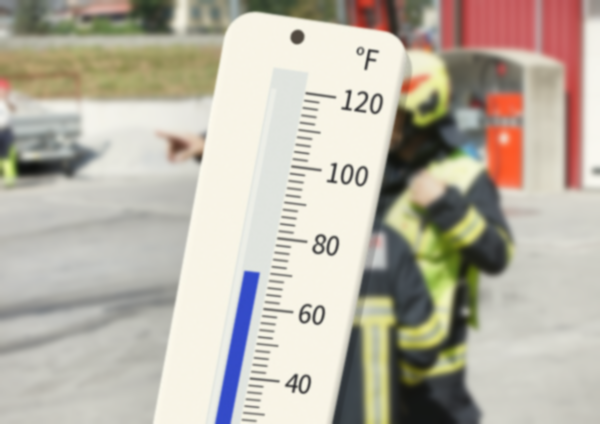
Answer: 70 °F
